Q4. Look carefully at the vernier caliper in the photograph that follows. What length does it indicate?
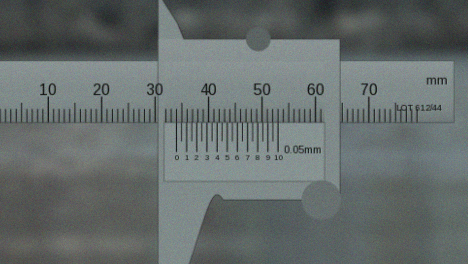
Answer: 34.0 mm
